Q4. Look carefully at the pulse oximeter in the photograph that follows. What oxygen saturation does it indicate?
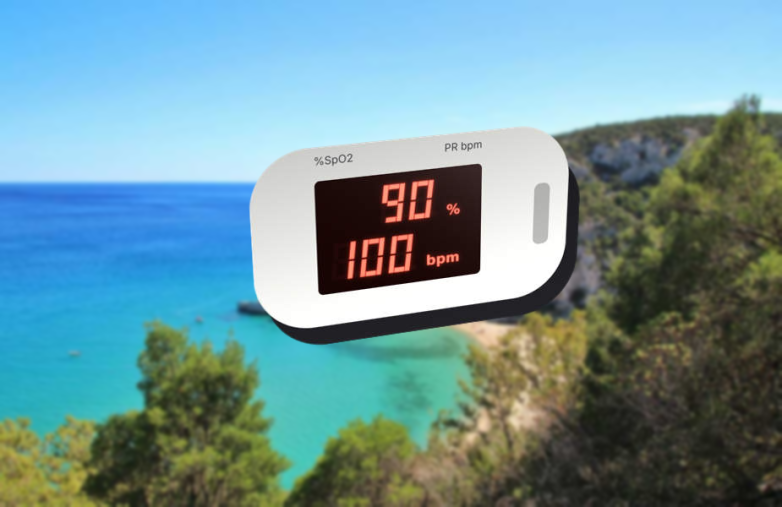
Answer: 90 %
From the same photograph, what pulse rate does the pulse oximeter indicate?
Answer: 100 bpm
